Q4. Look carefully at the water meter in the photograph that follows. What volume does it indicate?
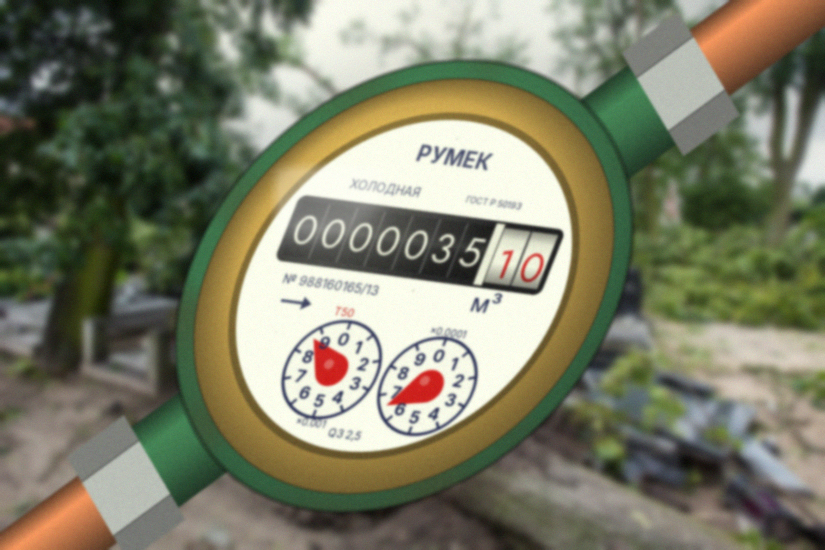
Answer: 35.0986 m³
